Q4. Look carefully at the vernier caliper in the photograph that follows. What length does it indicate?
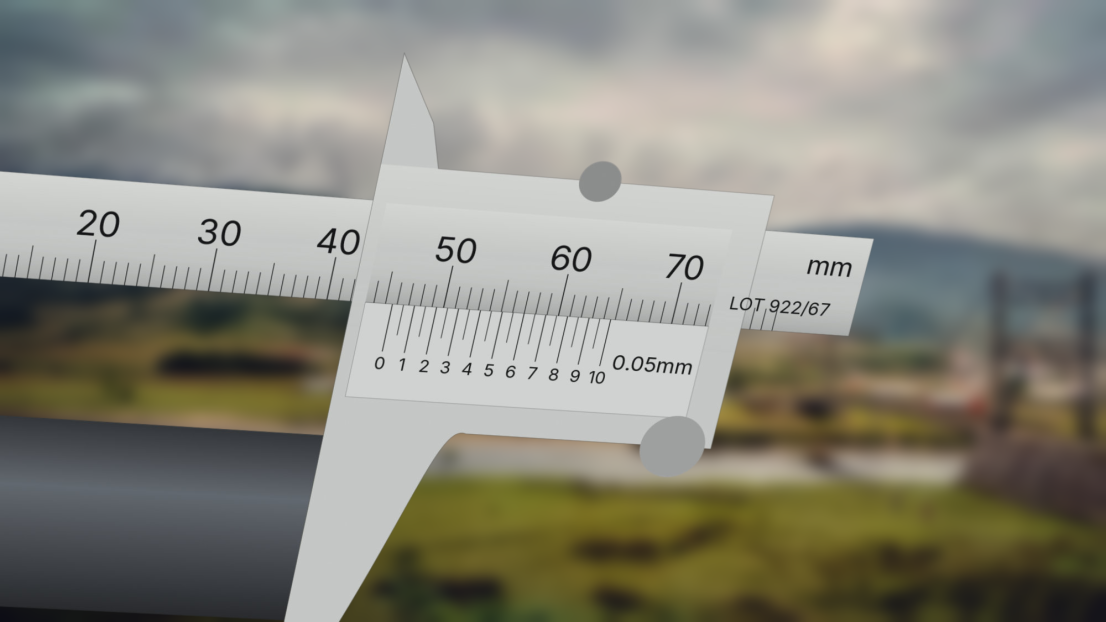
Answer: 45.6 mm
